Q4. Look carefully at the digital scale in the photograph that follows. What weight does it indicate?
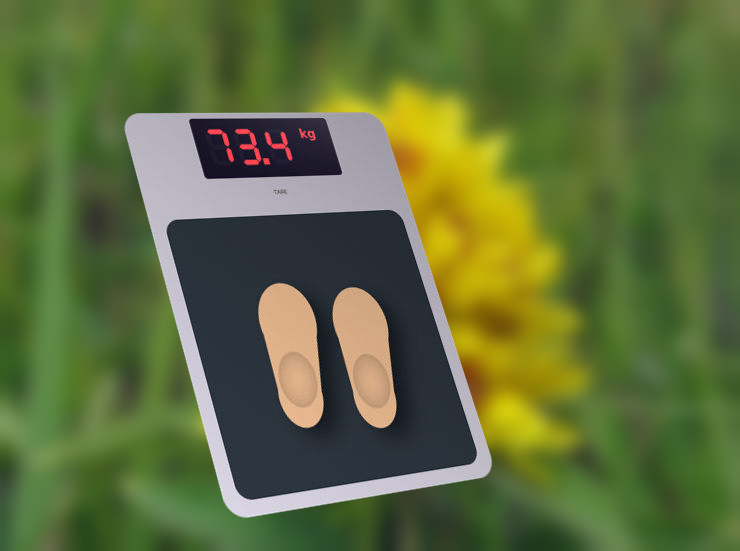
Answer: 73.4 kg
